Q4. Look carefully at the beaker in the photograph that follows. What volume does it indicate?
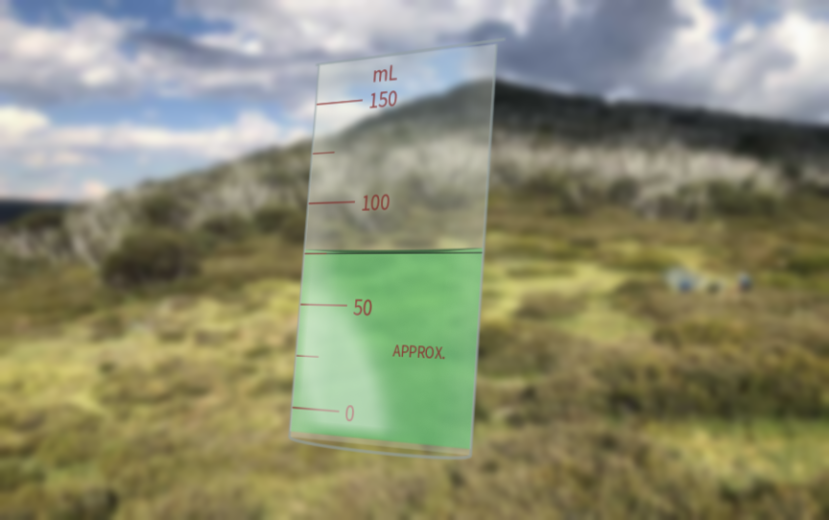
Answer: 75 mL
